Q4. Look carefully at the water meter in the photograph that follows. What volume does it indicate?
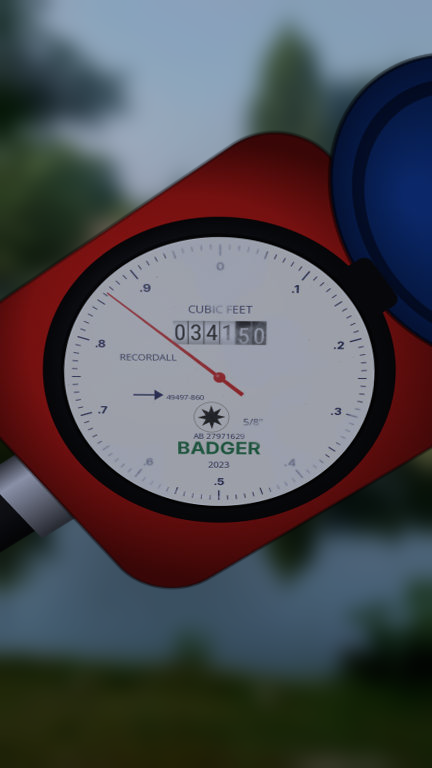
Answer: 34149.86 ft³
